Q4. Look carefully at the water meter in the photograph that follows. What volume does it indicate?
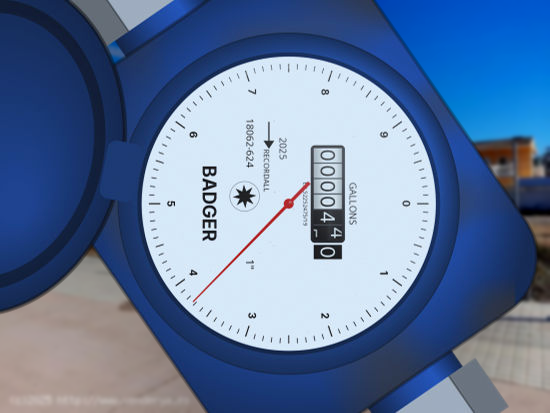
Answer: 443.7 gal
